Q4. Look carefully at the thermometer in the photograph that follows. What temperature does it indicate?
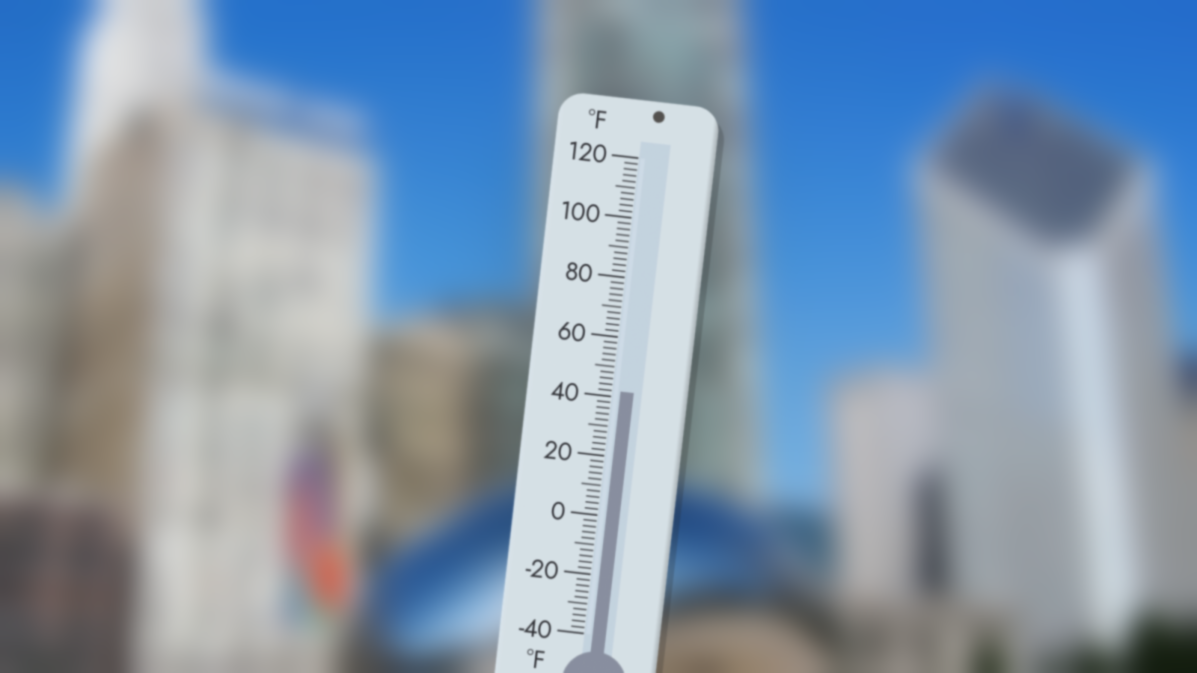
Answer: 42 °F
